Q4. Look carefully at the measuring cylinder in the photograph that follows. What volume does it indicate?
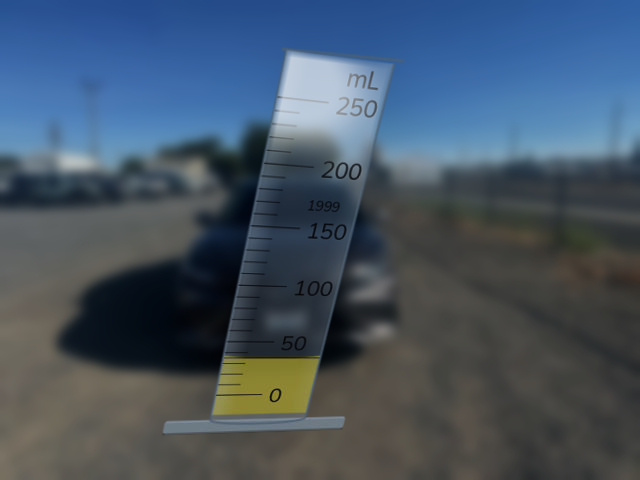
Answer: 35 mL
